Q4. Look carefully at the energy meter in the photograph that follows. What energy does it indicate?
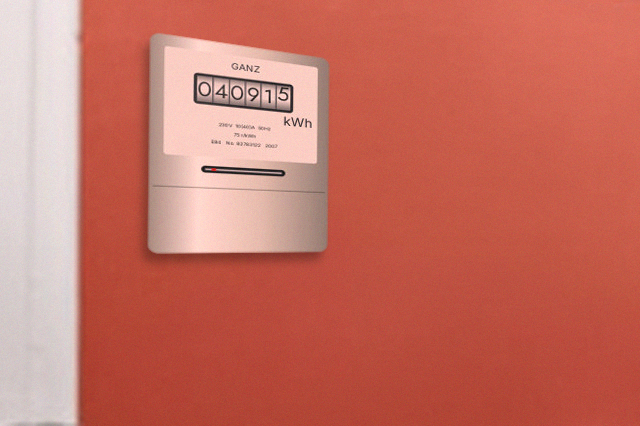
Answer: 40915 kWh
